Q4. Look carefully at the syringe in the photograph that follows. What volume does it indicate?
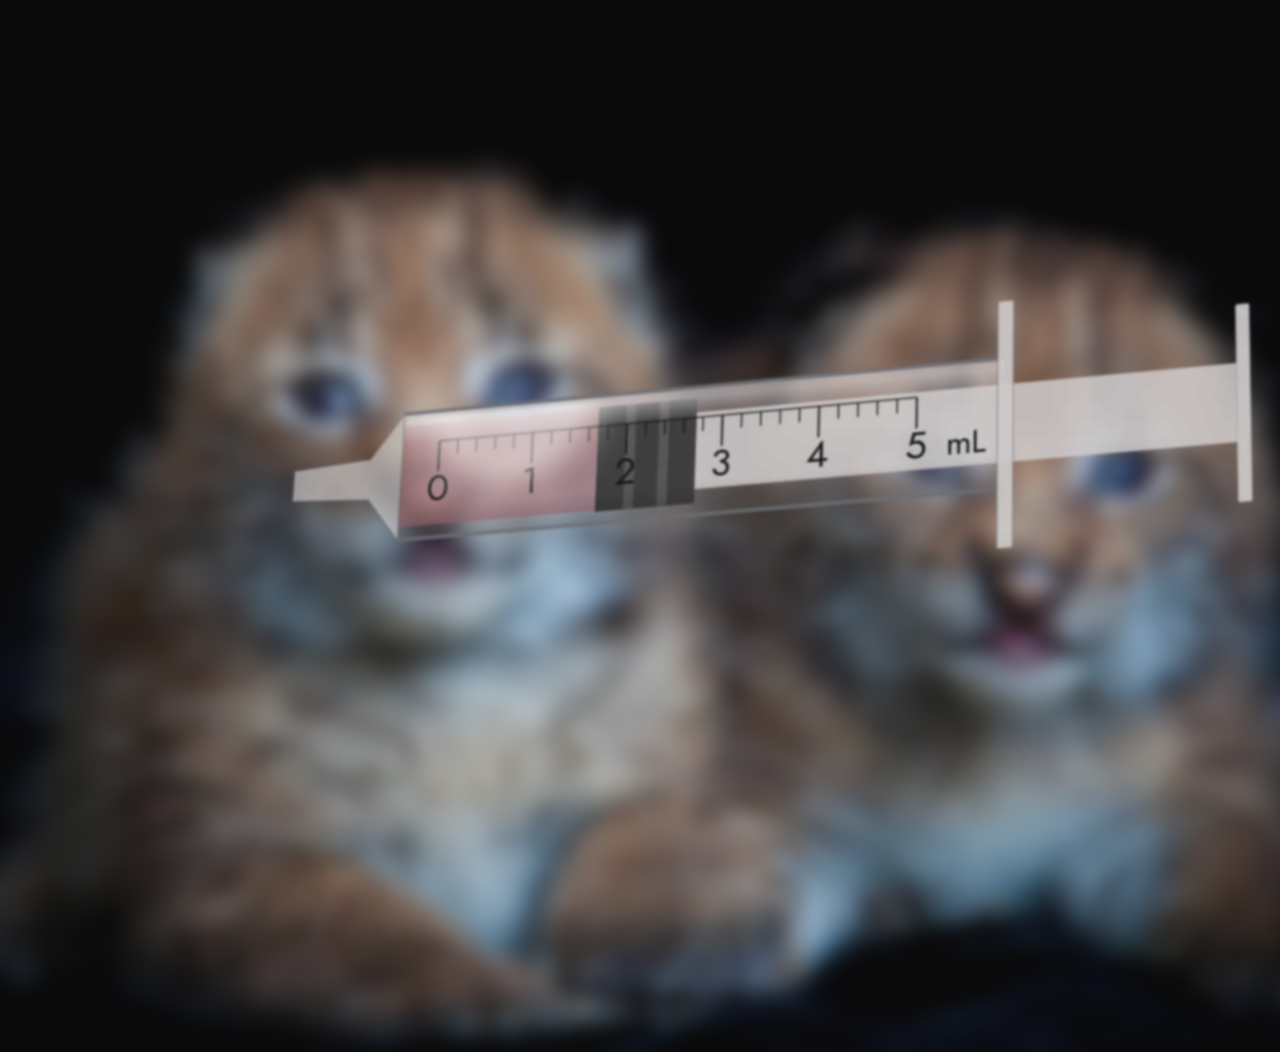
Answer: 1.7 mL
